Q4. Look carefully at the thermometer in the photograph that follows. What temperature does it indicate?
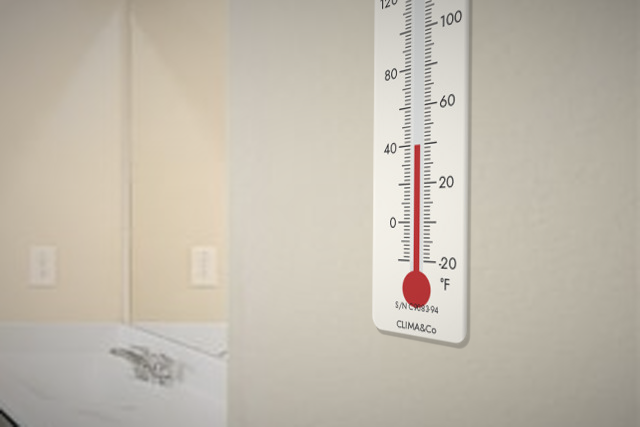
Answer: 40 °F
